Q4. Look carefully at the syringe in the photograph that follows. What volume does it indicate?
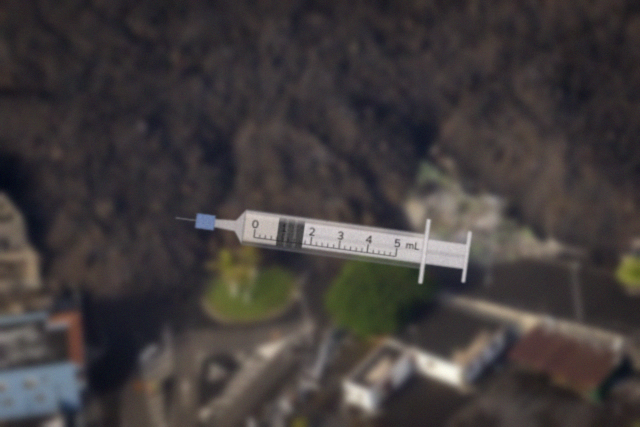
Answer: 0.8 mL
